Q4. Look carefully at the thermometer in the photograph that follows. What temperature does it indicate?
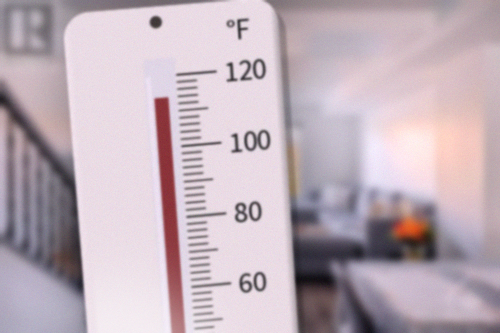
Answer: 114 °F
